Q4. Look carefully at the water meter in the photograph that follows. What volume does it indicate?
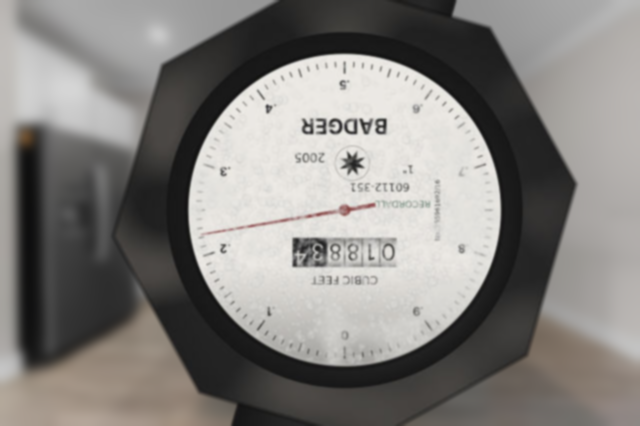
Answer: 18834.22 ft³
